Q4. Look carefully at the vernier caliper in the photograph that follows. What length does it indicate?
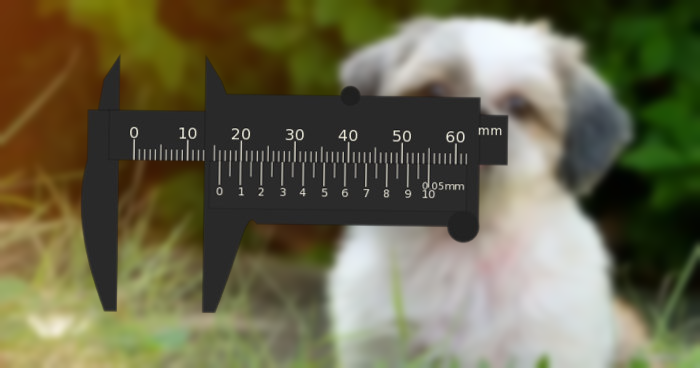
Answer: 16.0 mm
